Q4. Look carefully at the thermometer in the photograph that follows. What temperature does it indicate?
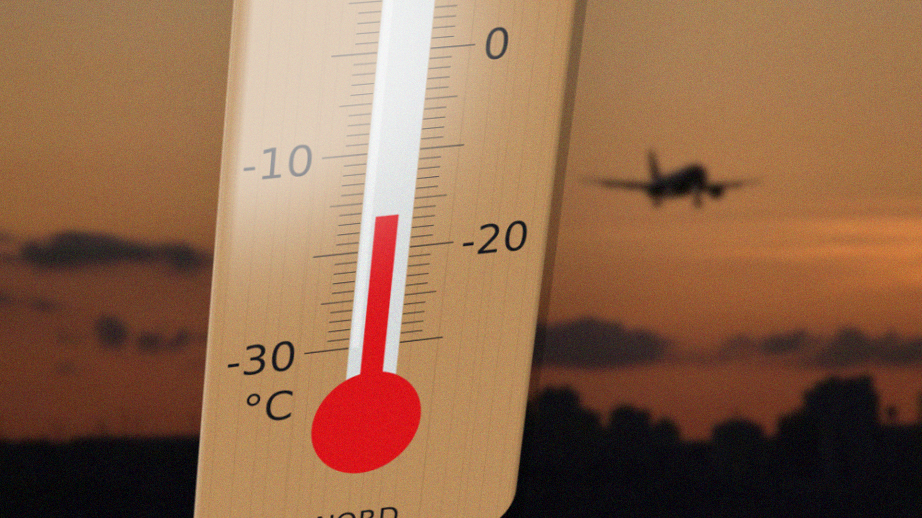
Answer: -16.5 °C
